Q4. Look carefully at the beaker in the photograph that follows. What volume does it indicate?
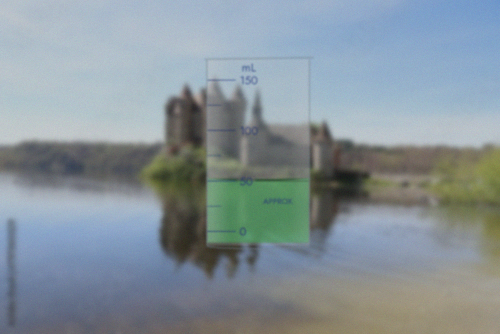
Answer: 50 mL
